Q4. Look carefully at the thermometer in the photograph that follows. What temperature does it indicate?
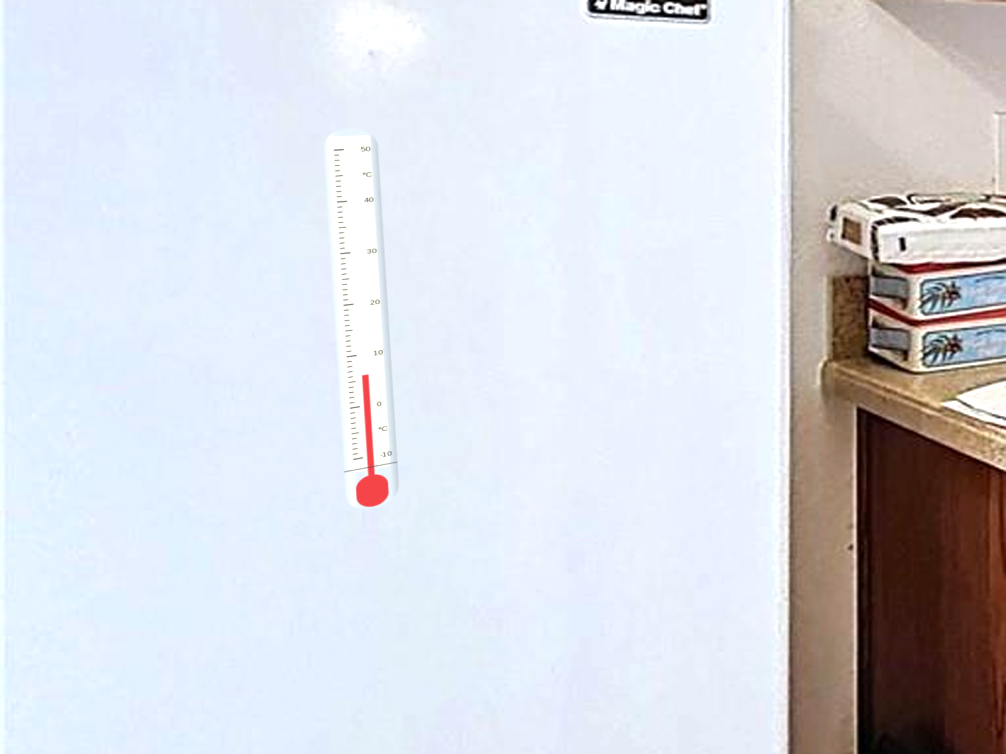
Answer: 6 °C
